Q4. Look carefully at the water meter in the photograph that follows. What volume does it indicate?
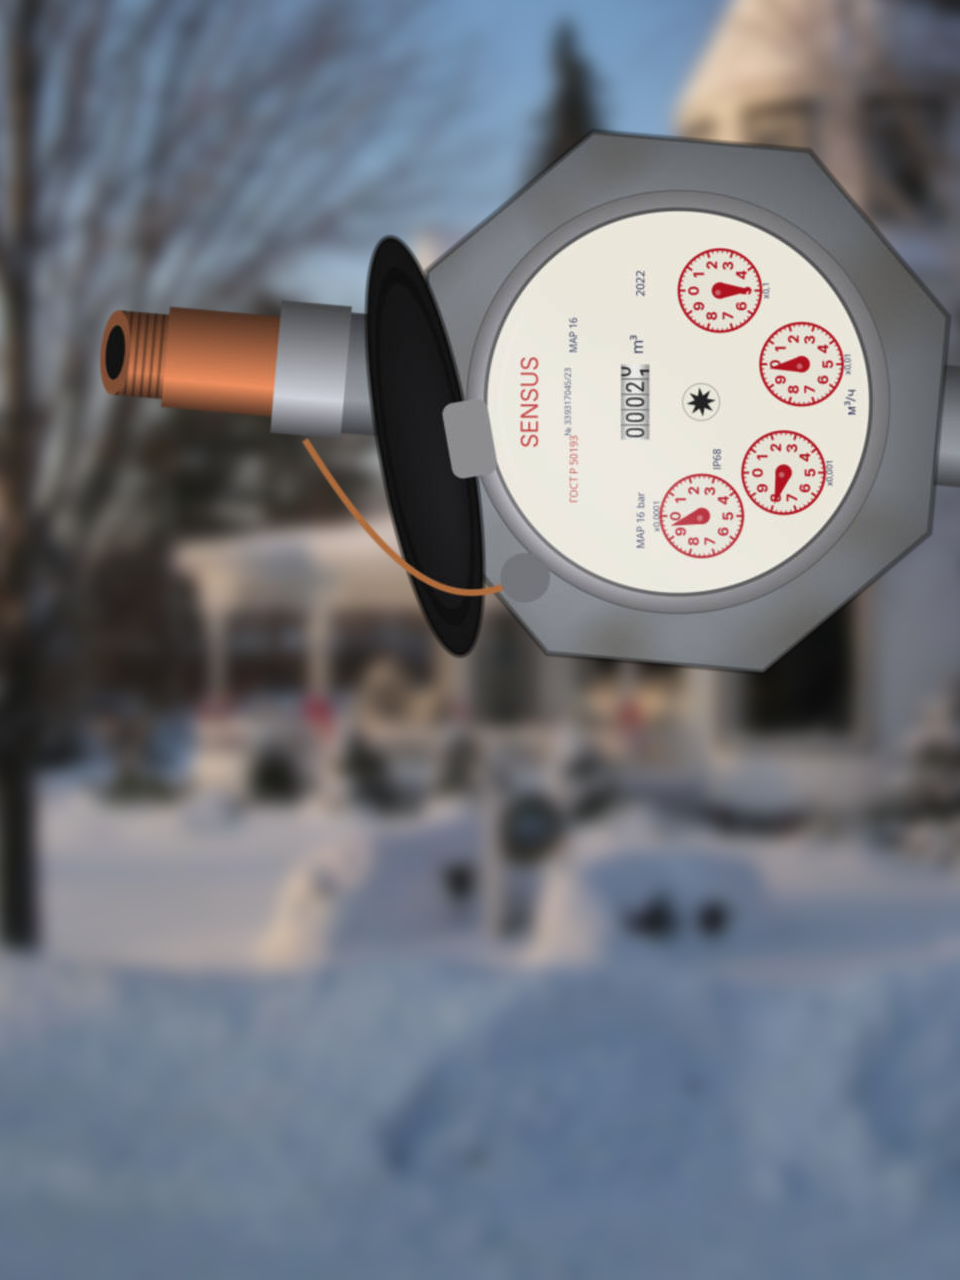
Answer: 20.4979 m³
